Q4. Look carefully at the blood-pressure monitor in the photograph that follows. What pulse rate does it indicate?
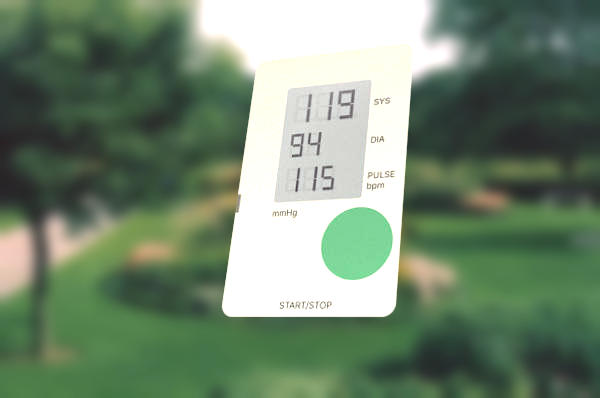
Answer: 115 bpm
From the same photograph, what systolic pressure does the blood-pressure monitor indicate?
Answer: 119 mmHg
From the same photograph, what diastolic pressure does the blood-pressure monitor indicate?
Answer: 94 mmHg
